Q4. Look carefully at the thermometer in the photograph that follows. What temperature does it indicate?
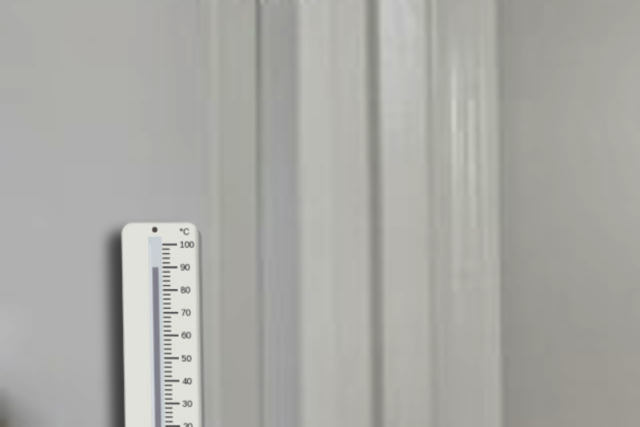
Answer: 90 °C
